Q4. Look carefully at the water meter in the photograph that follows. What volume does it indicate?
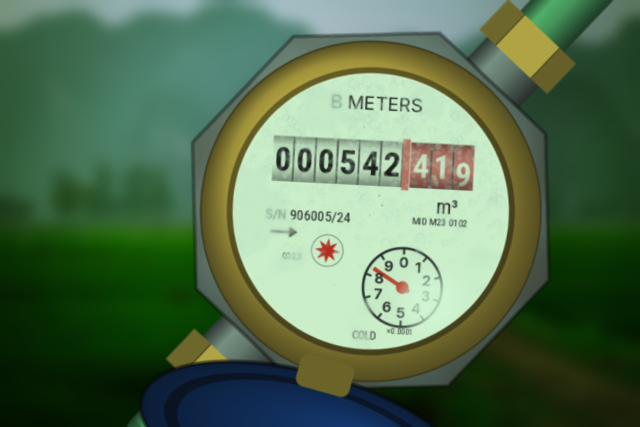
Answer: 542.4188 m³
